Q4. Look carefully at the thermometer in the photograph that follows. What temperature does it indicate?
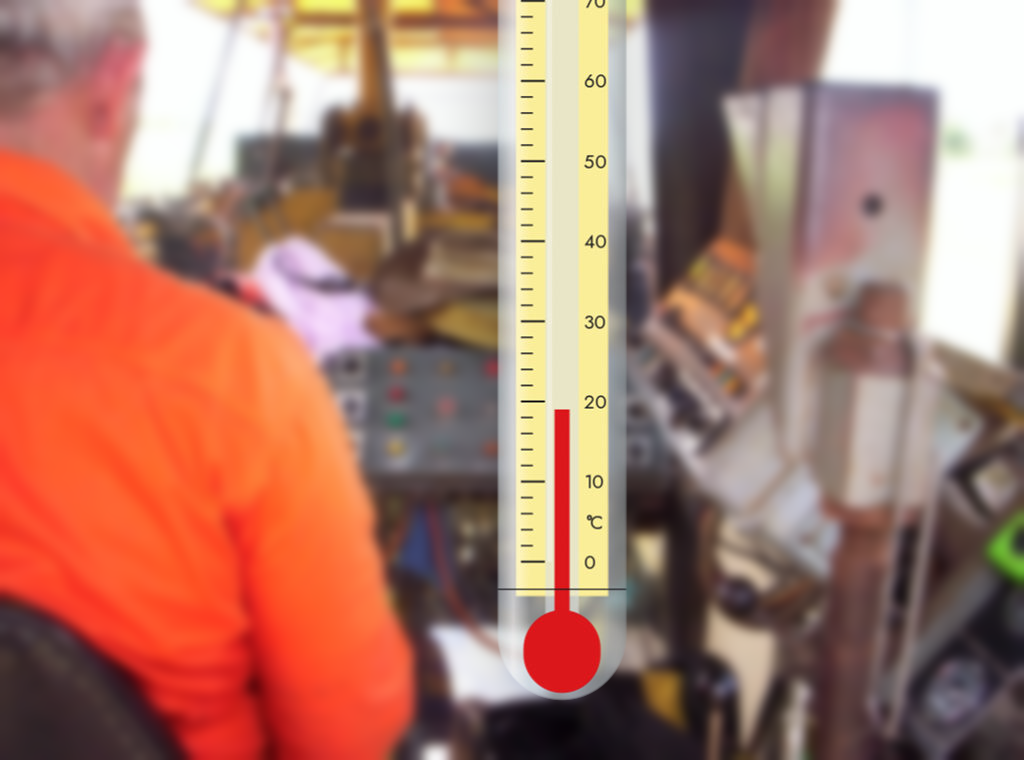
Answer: 19 °C
